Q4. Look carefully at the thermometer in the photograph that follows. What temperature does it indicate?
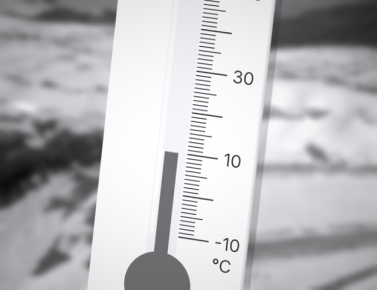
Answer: 10 °C
